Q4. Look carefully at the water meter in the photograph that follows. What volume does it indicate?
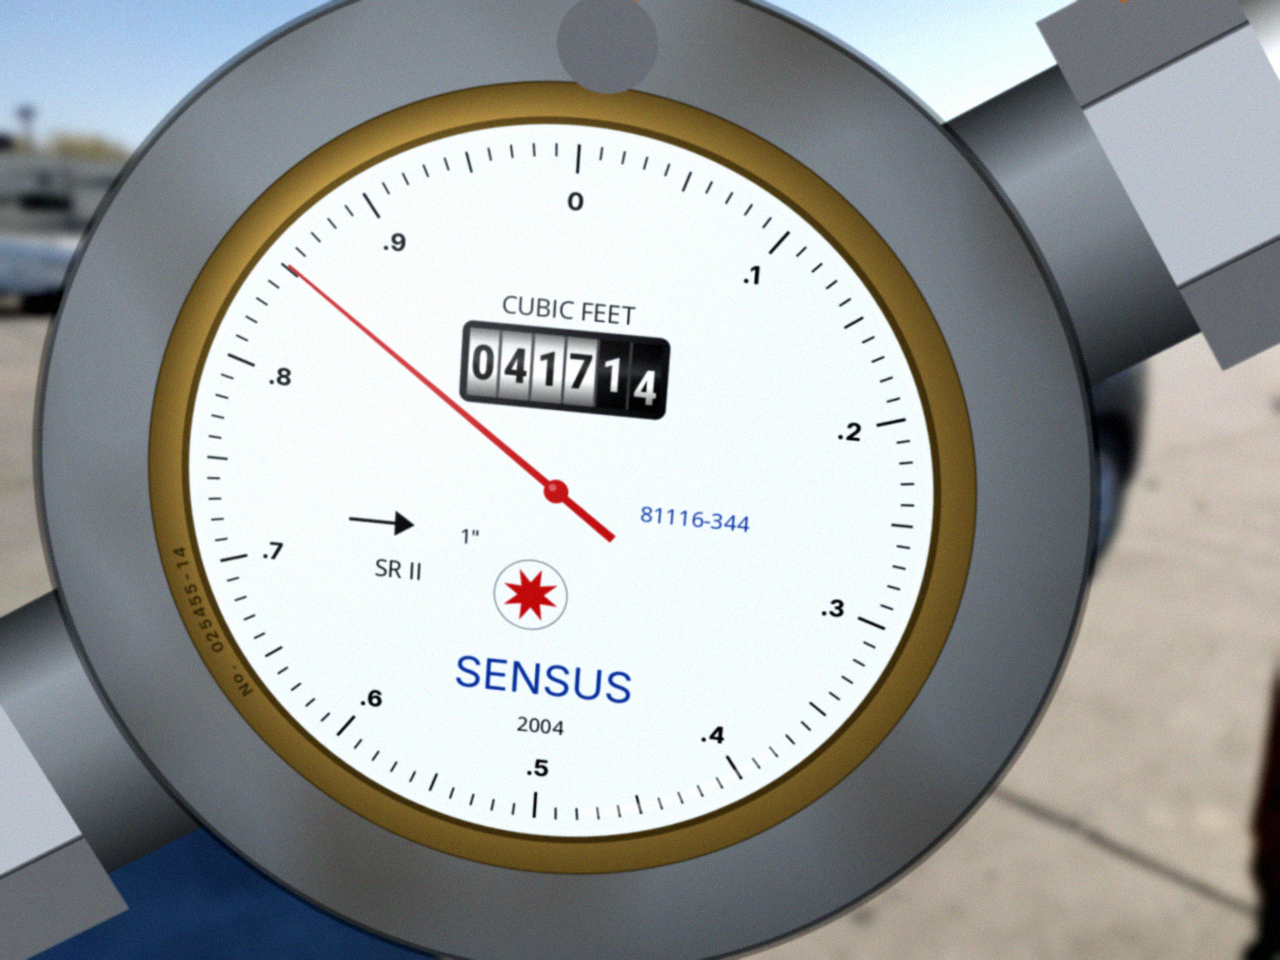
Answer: 41713.85 ft³
